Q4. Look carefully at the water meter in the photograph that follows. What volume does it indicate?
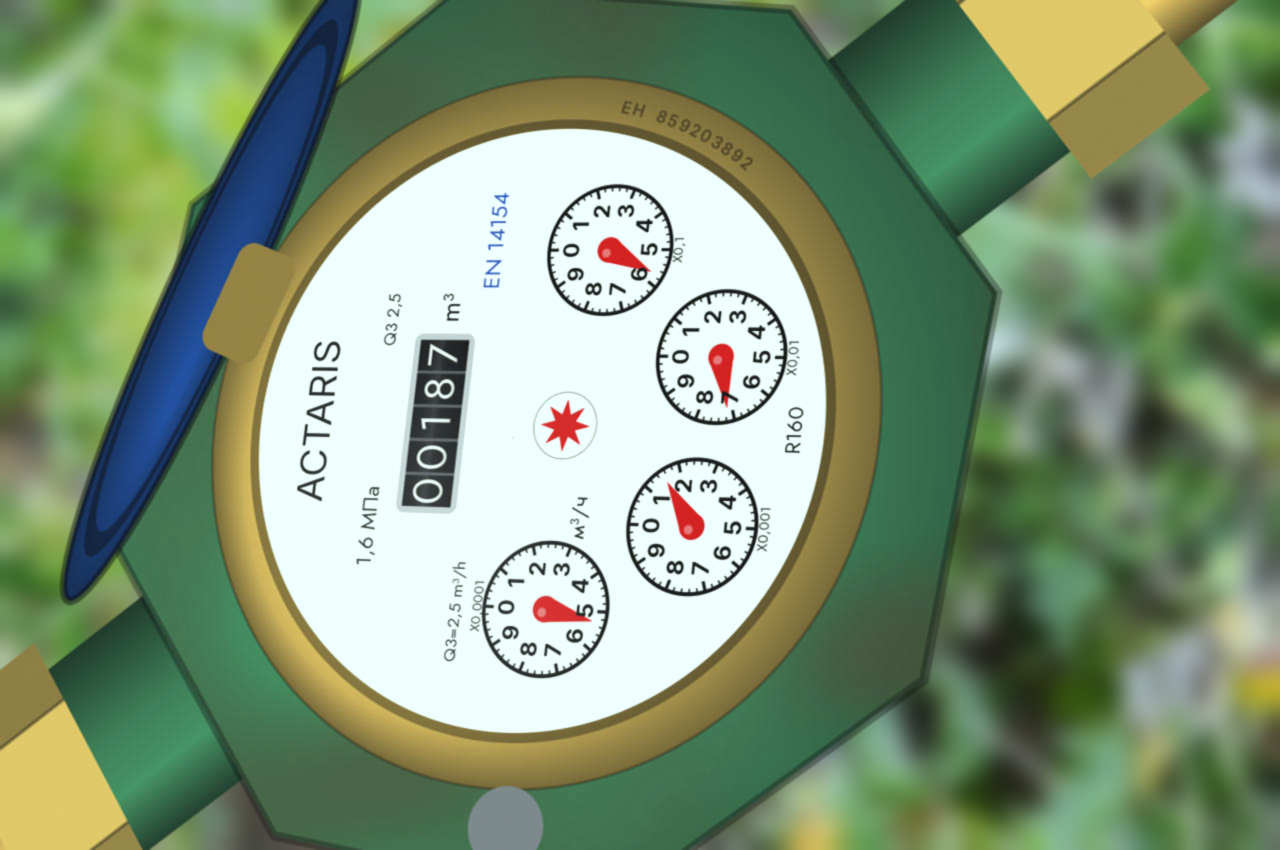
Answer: 187.5715 m³
